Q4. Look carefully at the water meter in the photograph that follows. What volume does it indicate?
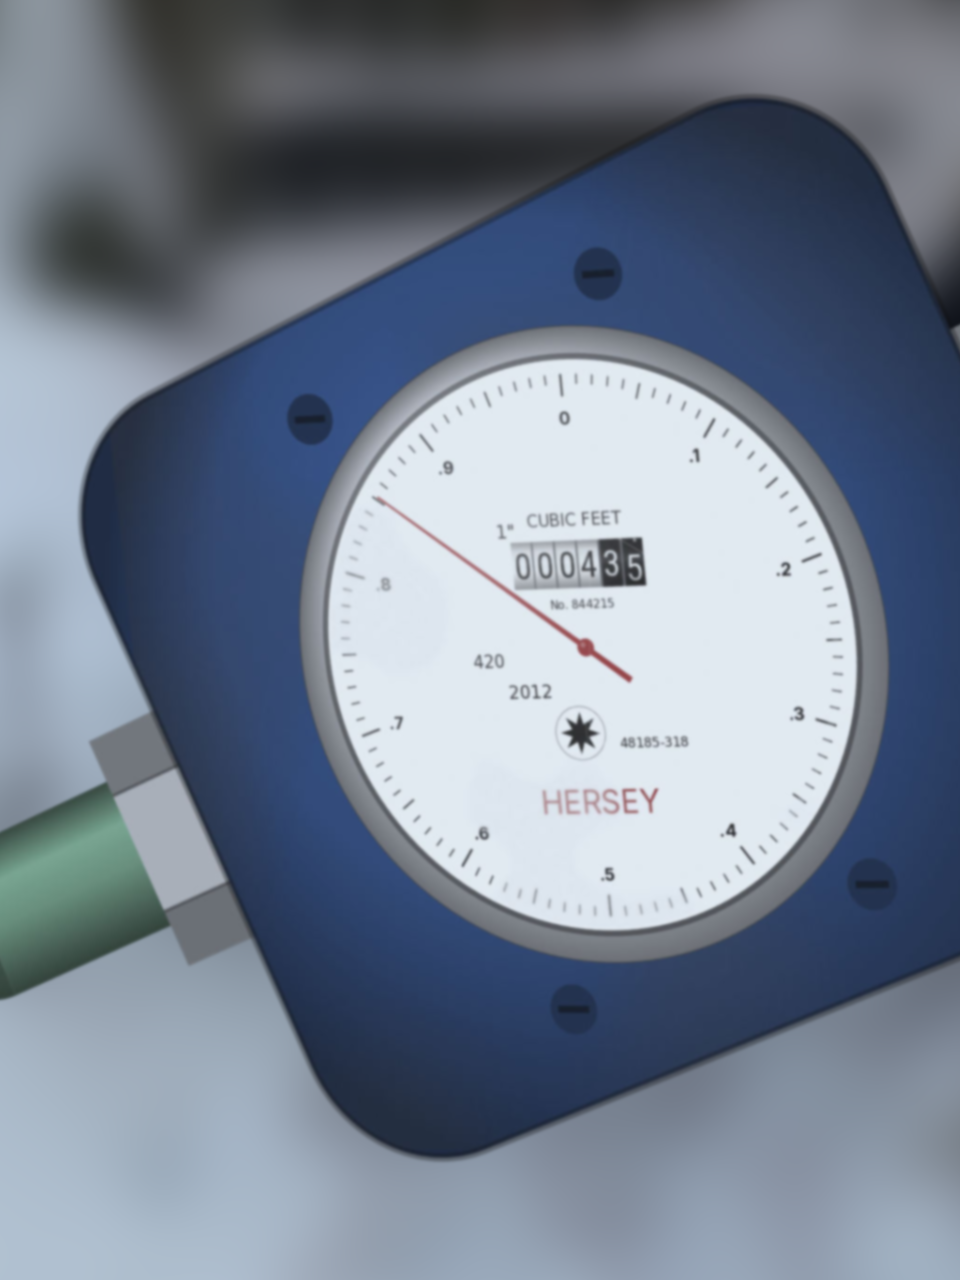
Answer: 434.85 ft³
